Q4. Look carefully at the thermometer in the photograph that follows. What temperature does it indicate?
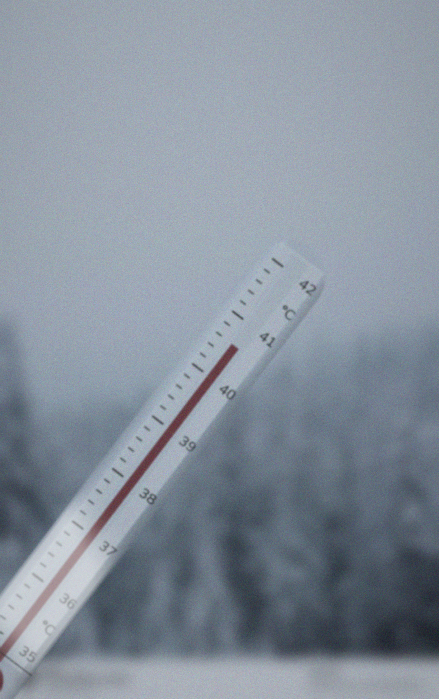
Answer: 40.6 °C
